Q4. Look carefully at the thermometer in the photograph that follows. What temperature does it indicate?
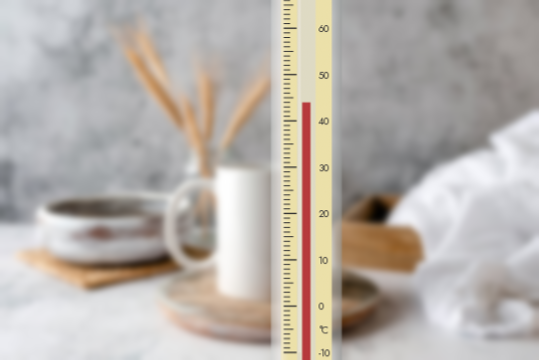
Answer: 44 °C
